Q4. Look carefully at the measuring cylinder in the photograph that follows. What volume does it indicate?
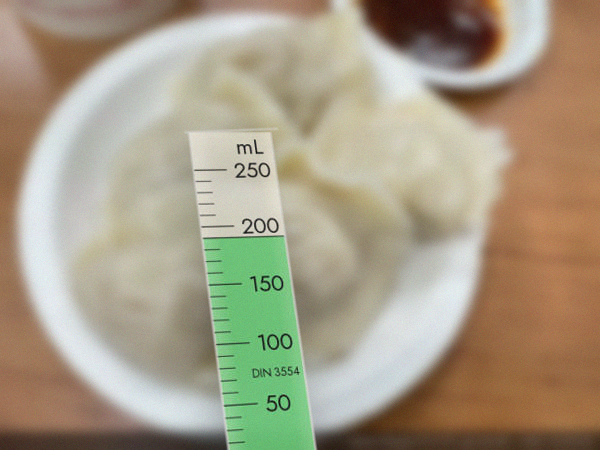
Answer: 190 mL
